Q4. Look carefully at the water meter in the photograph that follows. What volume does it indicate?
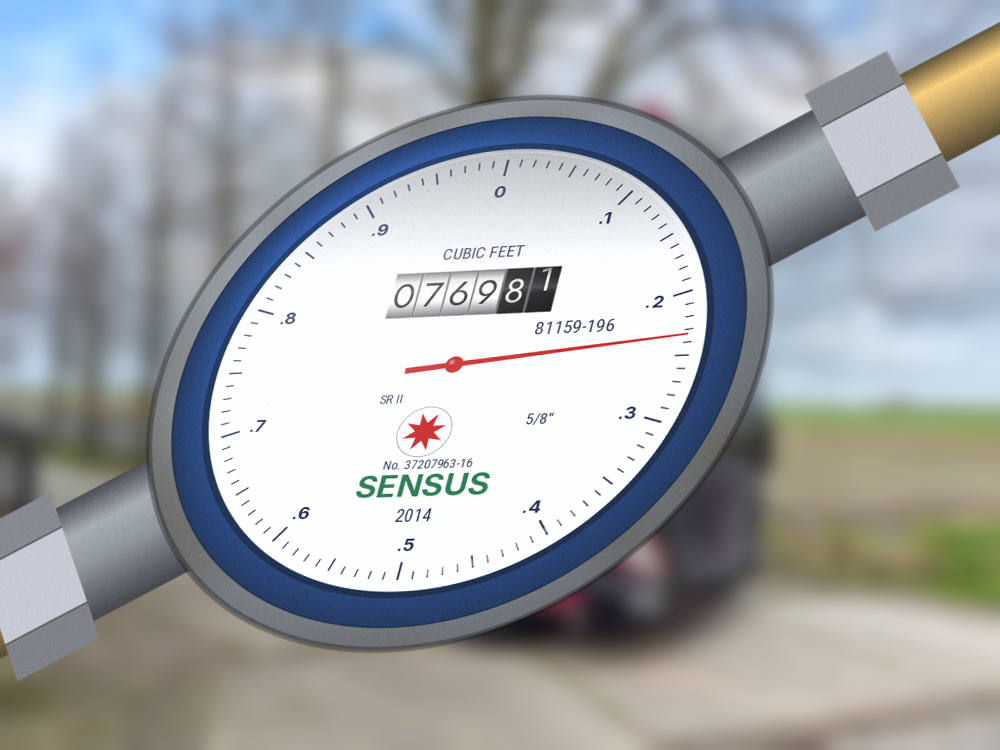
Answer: 76981.23 ft³
